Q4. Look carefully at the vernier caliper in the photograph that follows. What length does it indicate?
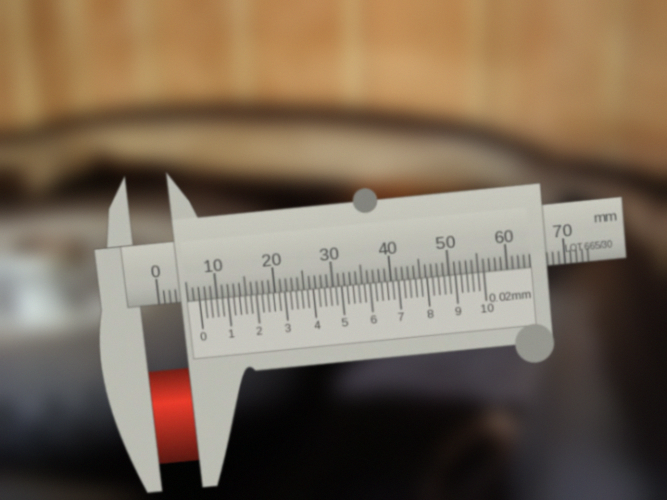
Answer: 7.0 mm
